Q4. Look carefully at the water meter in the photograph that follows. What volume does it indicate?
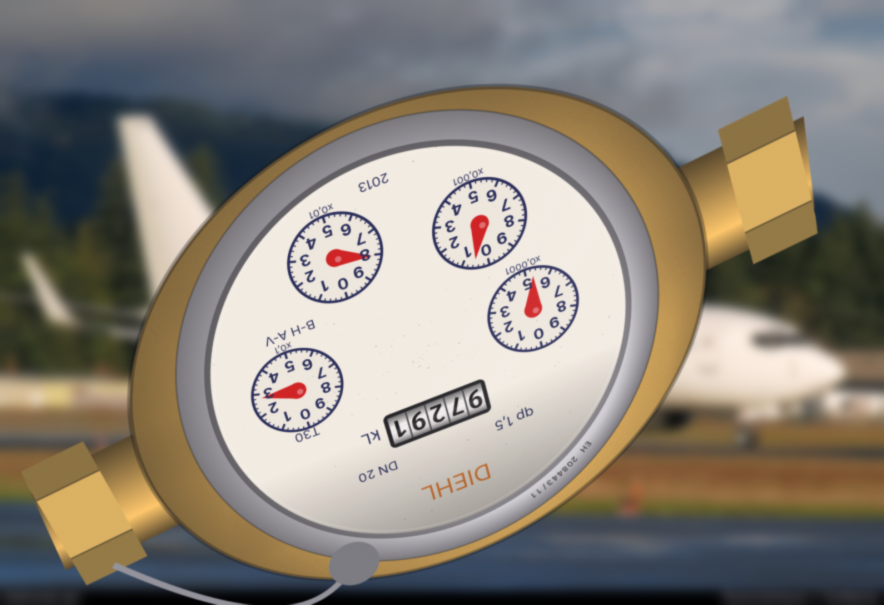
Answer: 97291.2805 kL
